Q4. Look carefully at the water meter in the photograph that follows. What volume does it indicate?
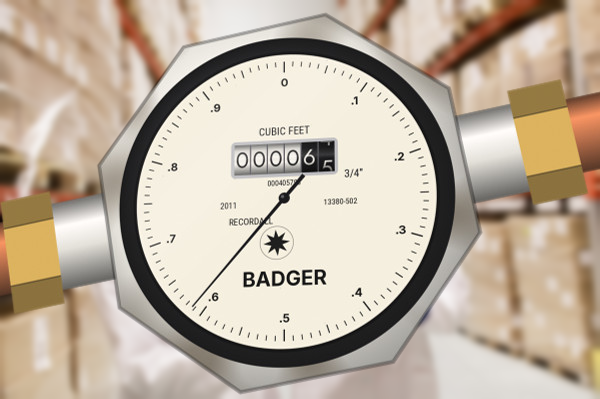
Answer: 64.61 ft³
